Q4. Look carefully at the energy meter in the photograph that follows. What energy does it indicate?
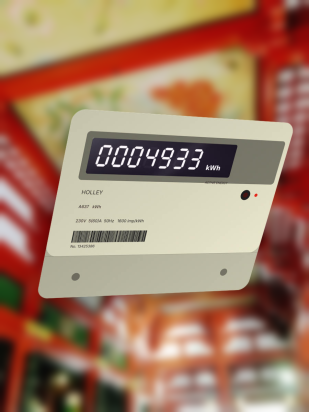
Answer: 4933 kWh
